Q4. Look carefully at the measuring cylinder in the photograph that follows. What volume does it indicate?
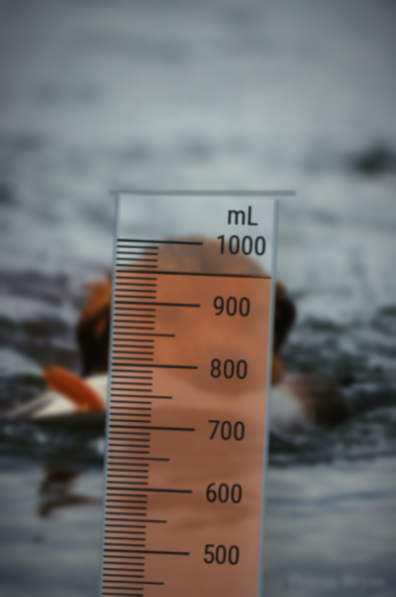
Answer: 950 mL
